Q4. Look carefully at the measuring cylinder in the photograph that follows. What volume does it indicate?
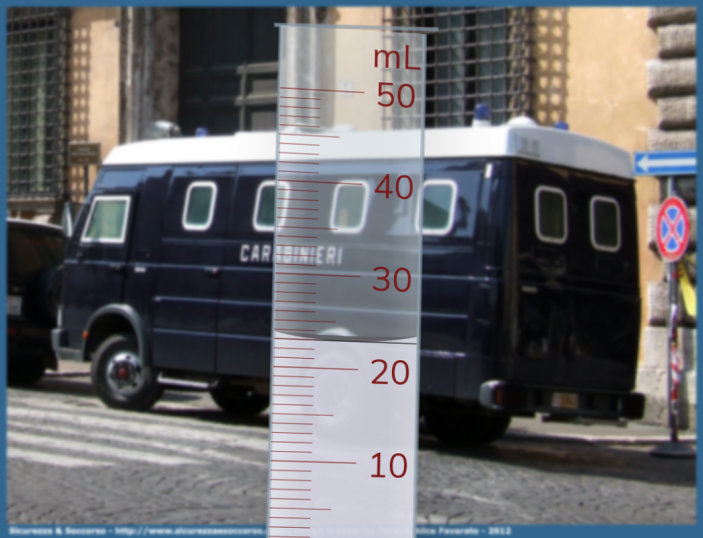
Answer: 23 mL
